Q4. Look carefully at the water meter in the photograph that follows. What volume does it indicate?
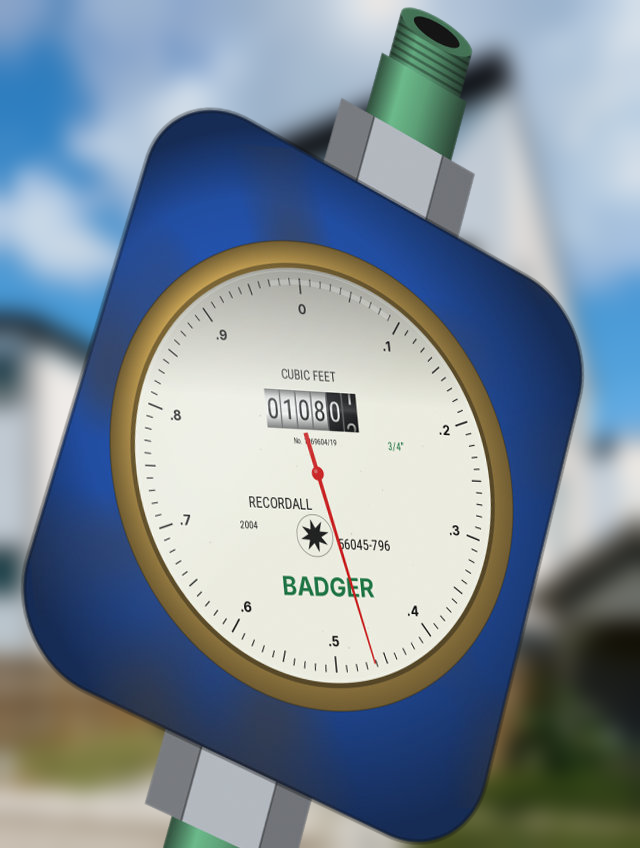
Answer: 10801.46 ft³
